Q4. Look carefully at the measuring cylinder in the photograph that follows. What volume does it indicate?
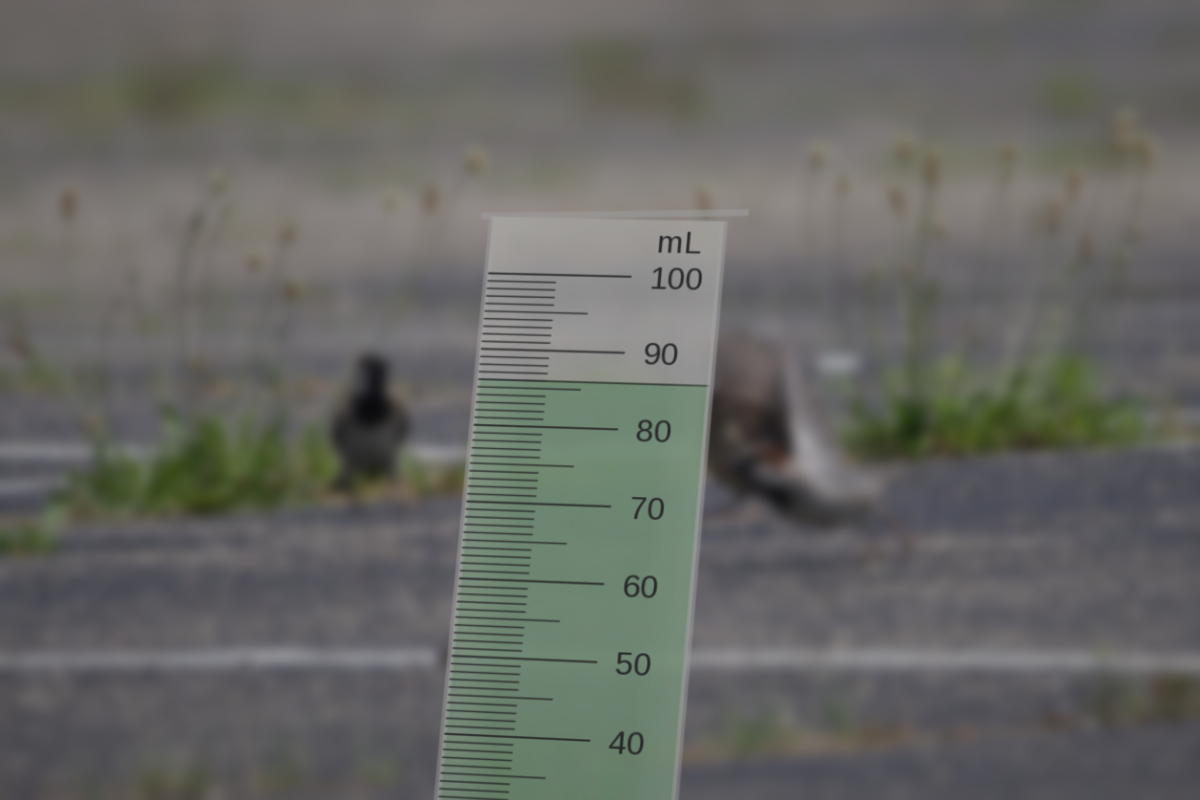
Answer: 86 mL
